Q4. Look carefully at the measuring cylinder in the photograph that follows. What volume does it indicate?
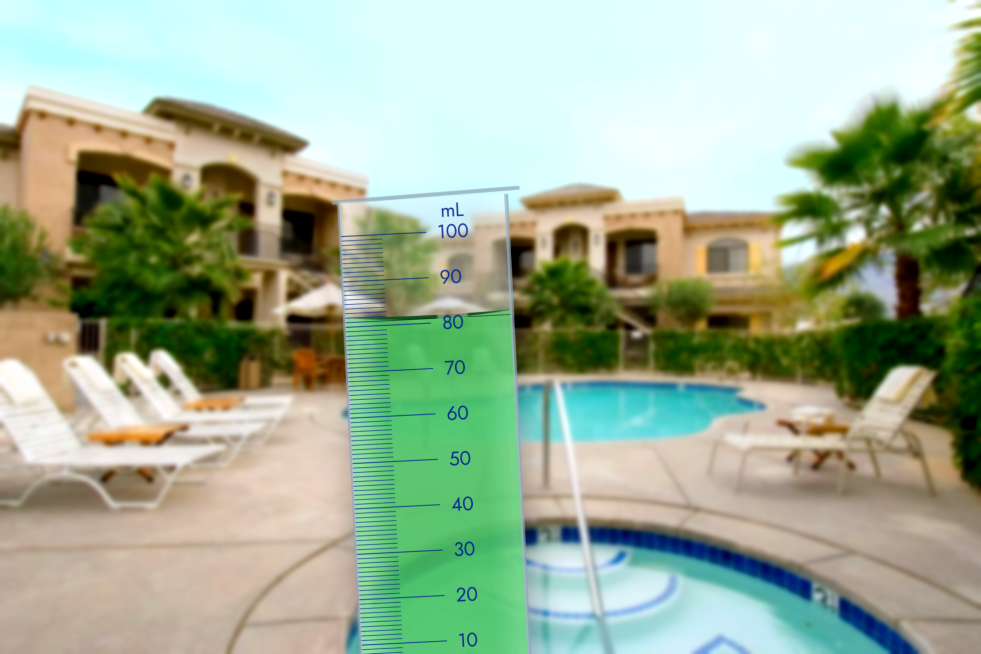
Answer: 81 mL
